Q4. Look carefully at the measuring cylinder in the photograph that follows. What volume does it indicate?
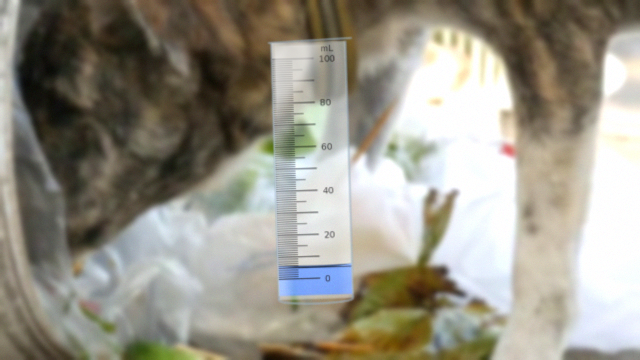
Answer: 5 mL
